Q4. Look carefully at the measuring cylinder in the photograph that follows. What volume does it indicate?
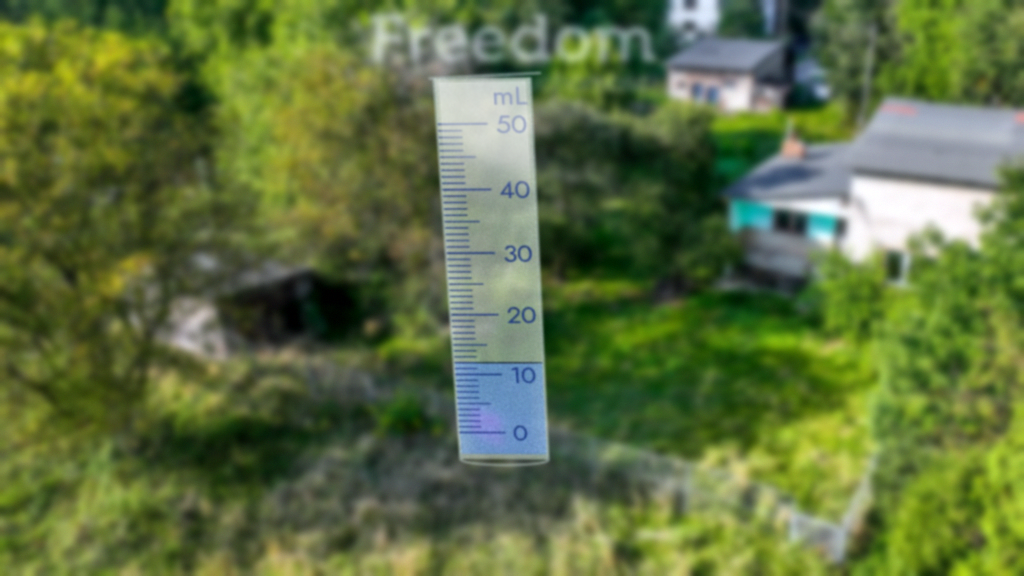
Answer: 12 mL
